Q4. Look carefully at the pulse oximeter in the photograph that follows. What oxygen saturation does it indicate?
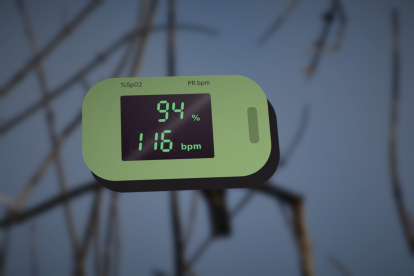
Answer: 94 %
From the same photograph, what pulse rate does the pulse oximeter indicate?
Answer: 116 bpm
